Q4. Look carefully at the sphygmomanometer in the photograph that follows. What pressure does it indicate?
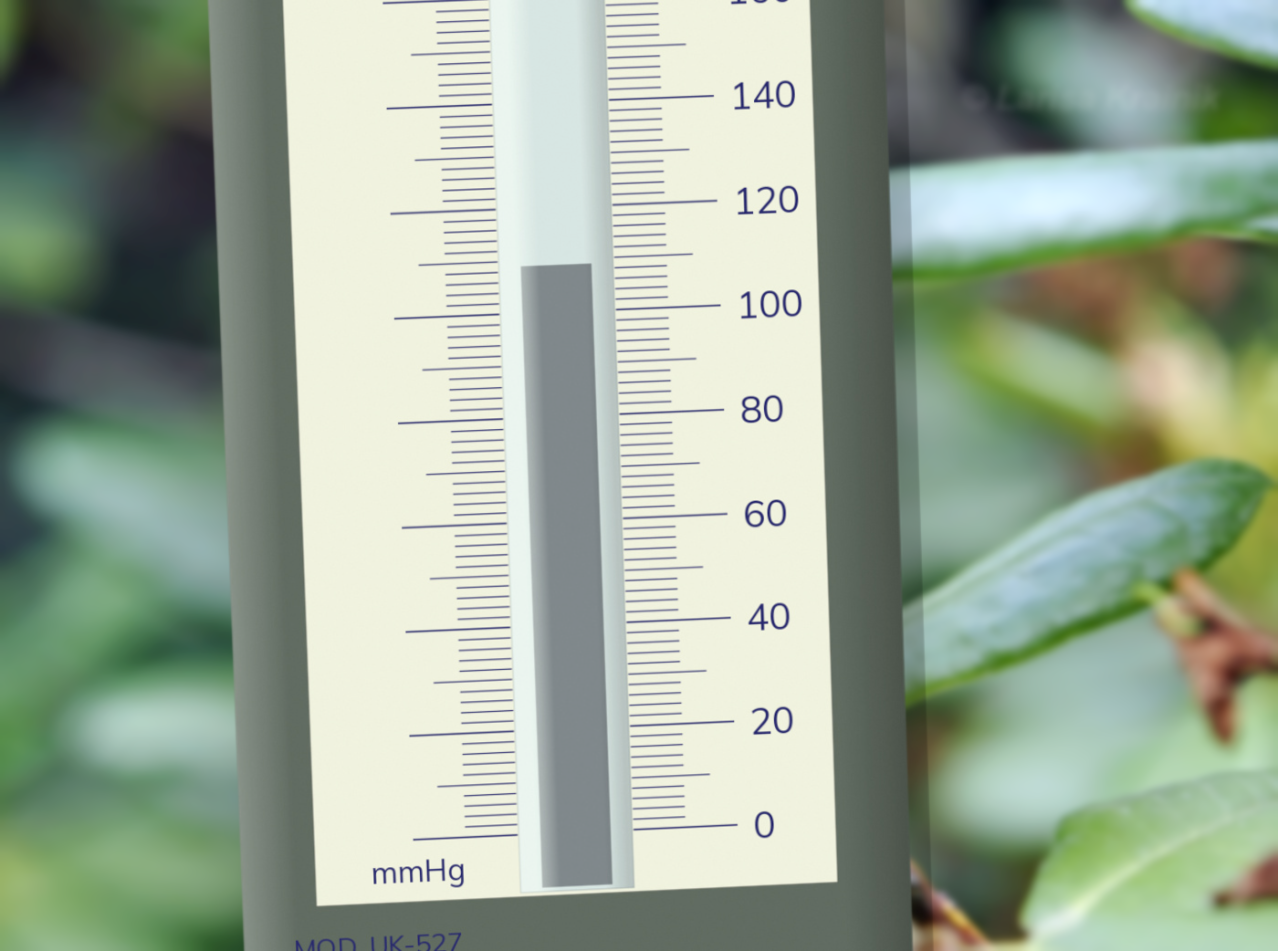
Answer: 109 mmHg
